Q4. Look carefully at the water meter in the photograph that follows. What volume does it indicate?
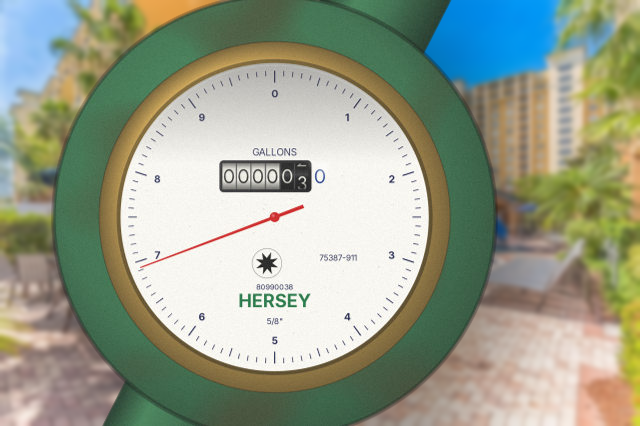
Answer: 26.9 gal
